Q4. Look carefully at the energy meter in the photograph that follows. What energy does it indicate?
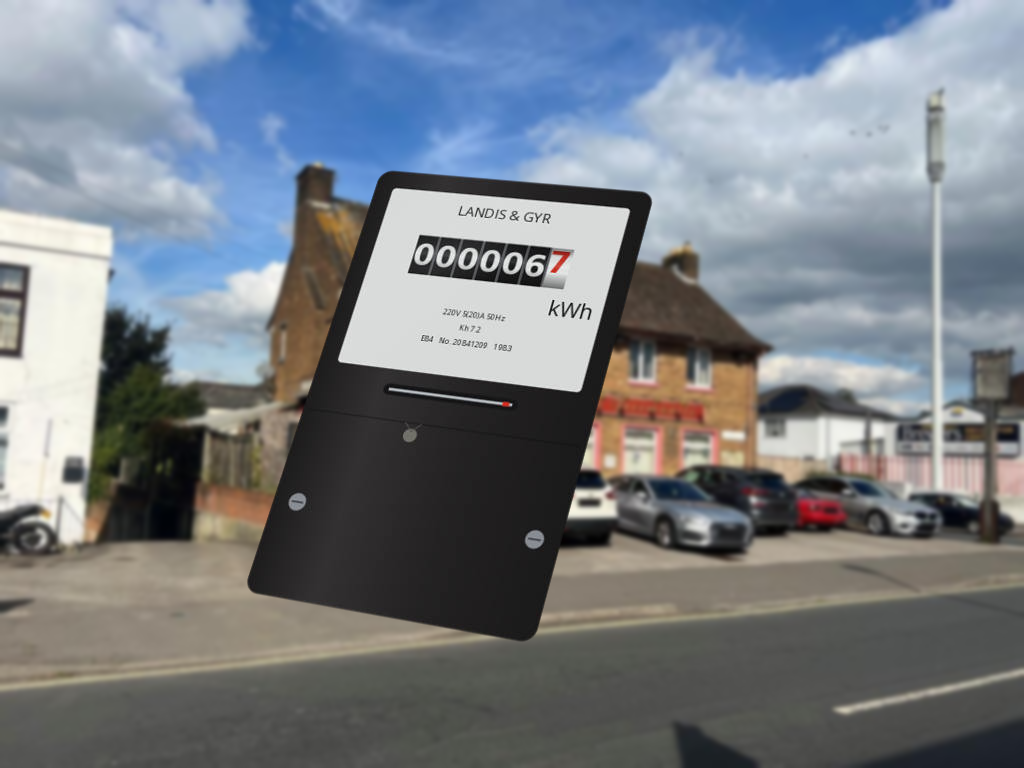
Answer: 6.7 kWh
